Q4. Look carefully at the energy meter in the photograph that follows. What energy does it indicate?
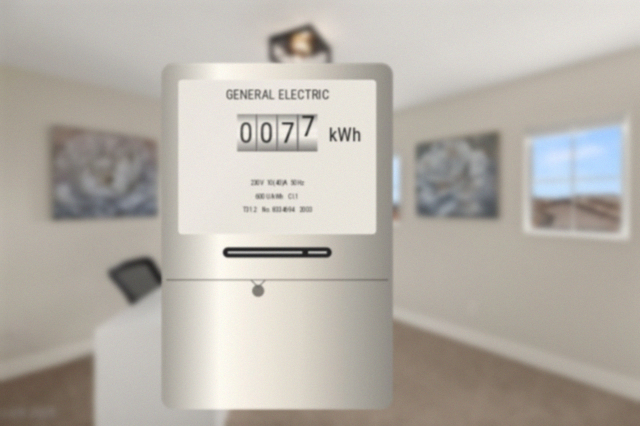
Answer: 77 kWh
